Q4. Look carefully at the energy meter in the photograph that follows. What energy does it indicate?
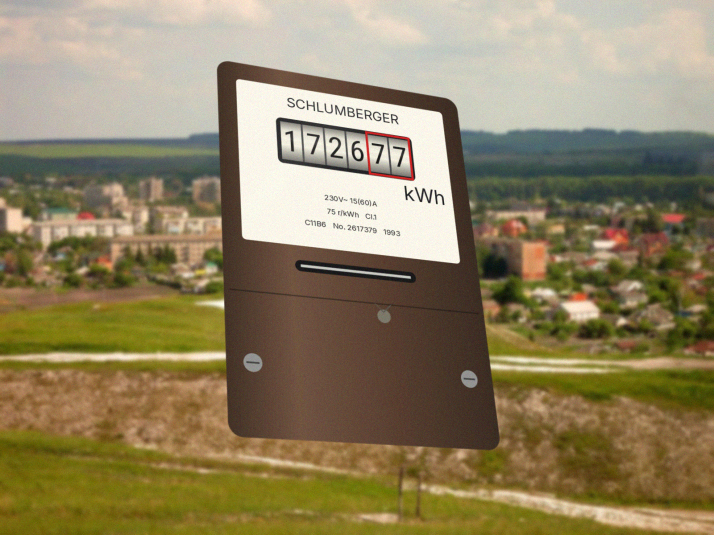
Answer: 1726.77 kWh
